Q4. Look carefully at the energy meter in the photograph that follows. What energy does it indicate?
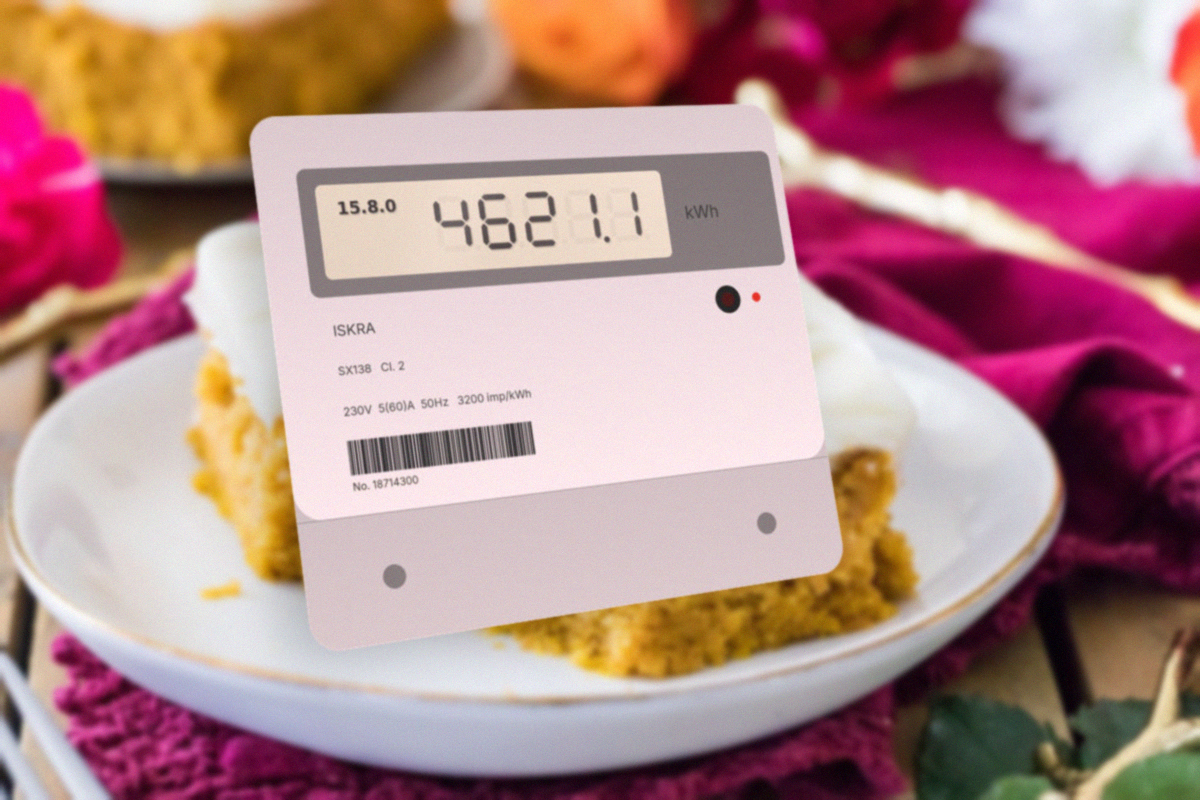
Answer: 4621.1 kWh
